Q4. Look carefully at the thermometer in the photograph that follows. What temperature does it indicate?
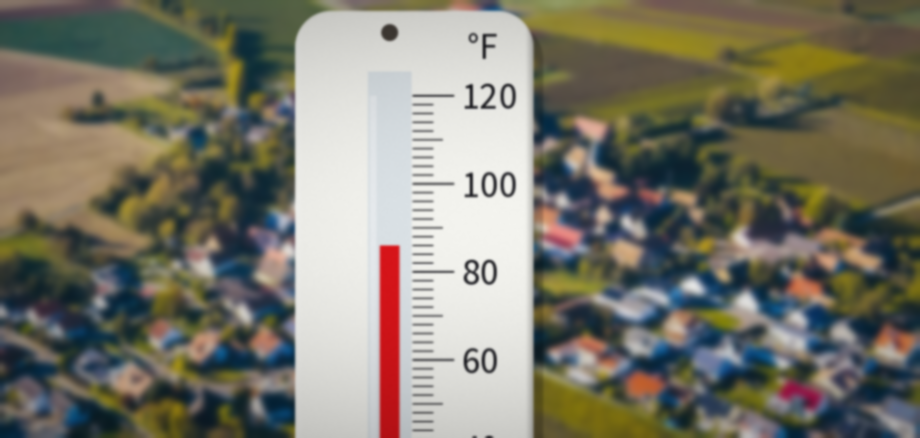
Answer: 86 °F
